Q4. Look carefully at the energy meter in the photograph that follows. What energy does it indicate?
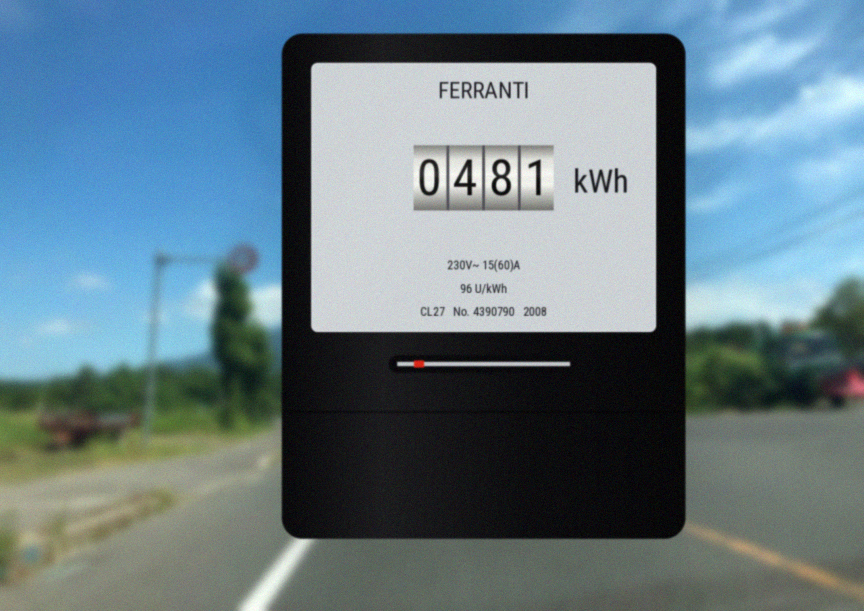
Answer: 481 kWh
